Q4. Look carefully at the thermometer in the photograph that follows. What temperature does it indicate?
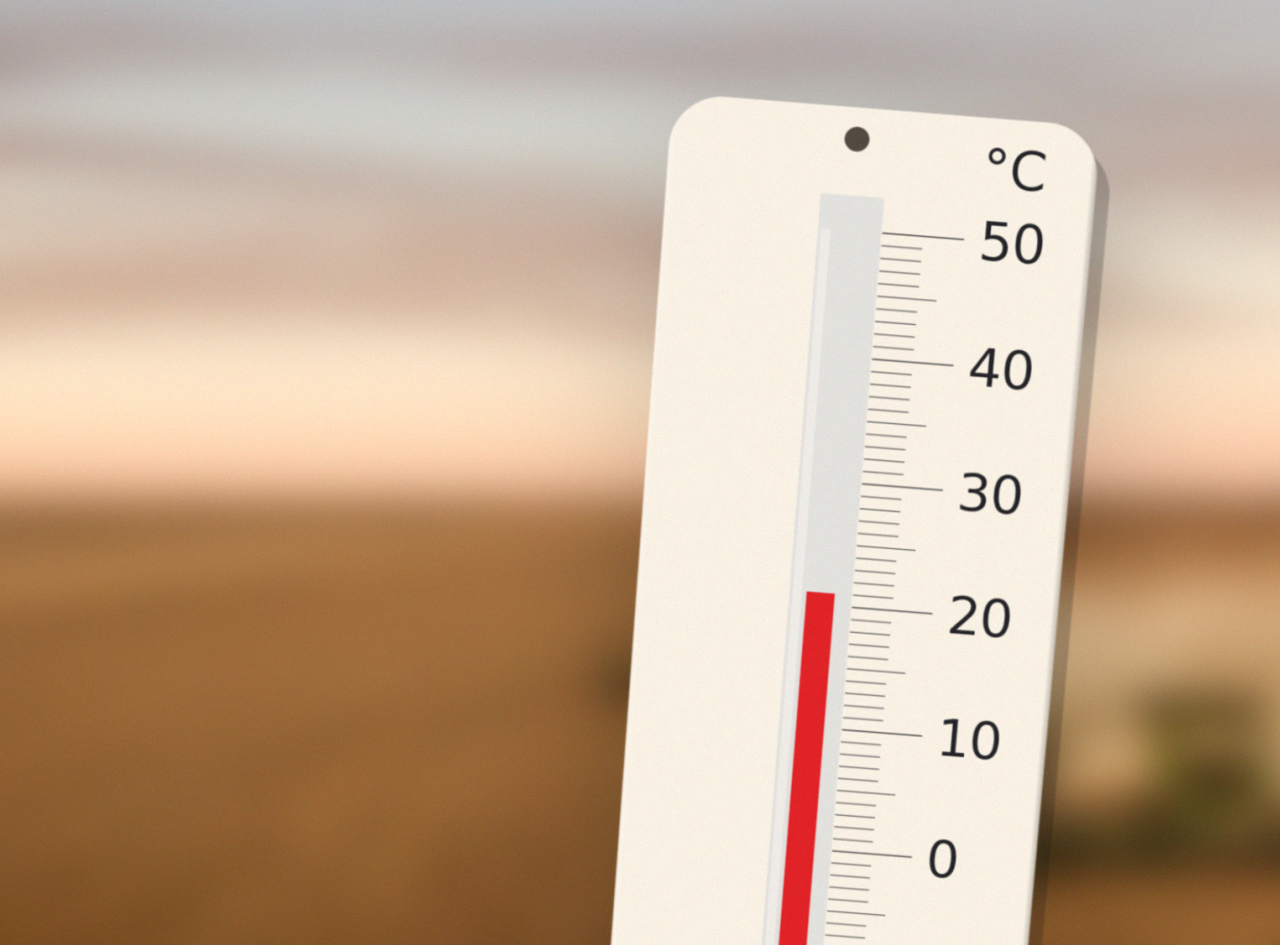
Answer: 21 °C
